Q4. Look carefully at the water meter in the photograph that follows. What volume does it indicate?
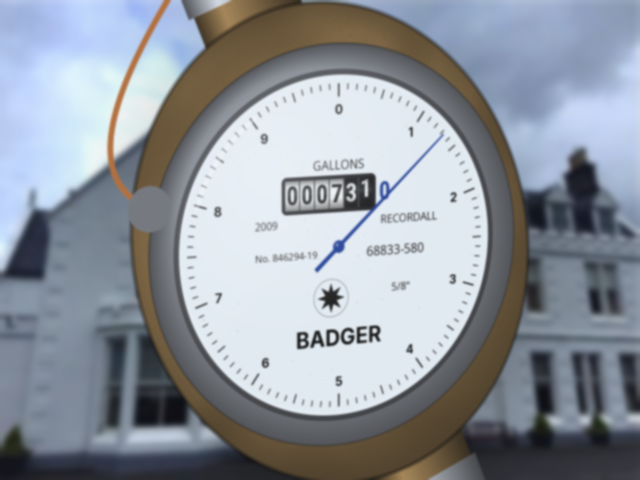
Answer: 7311.3 gal
